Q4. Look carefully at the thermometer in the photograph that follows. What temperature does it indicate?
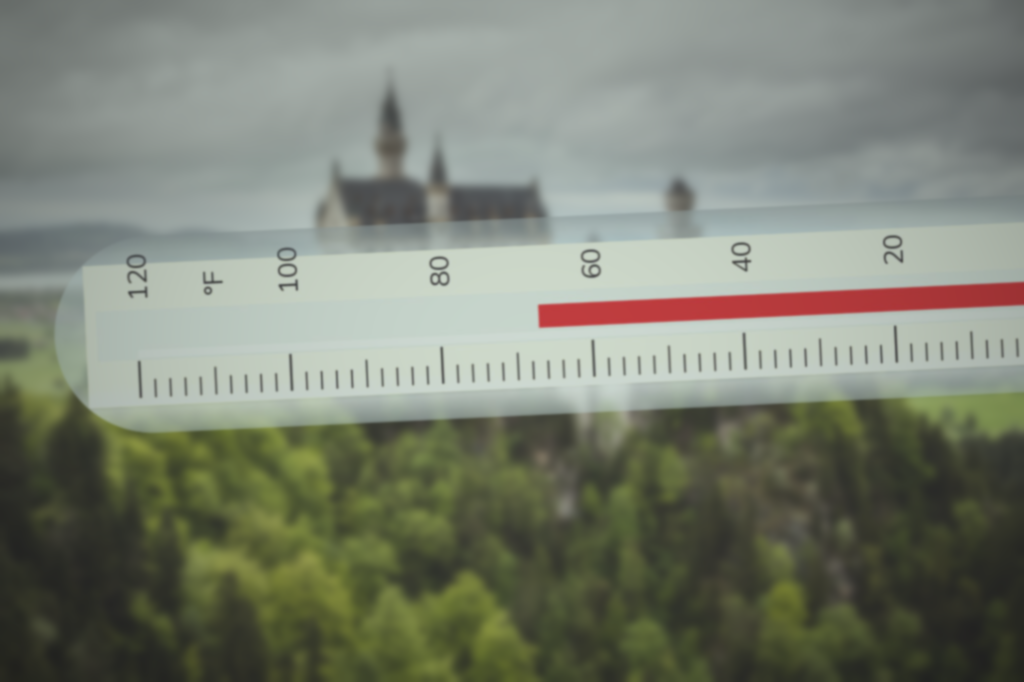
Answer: 67 °F
